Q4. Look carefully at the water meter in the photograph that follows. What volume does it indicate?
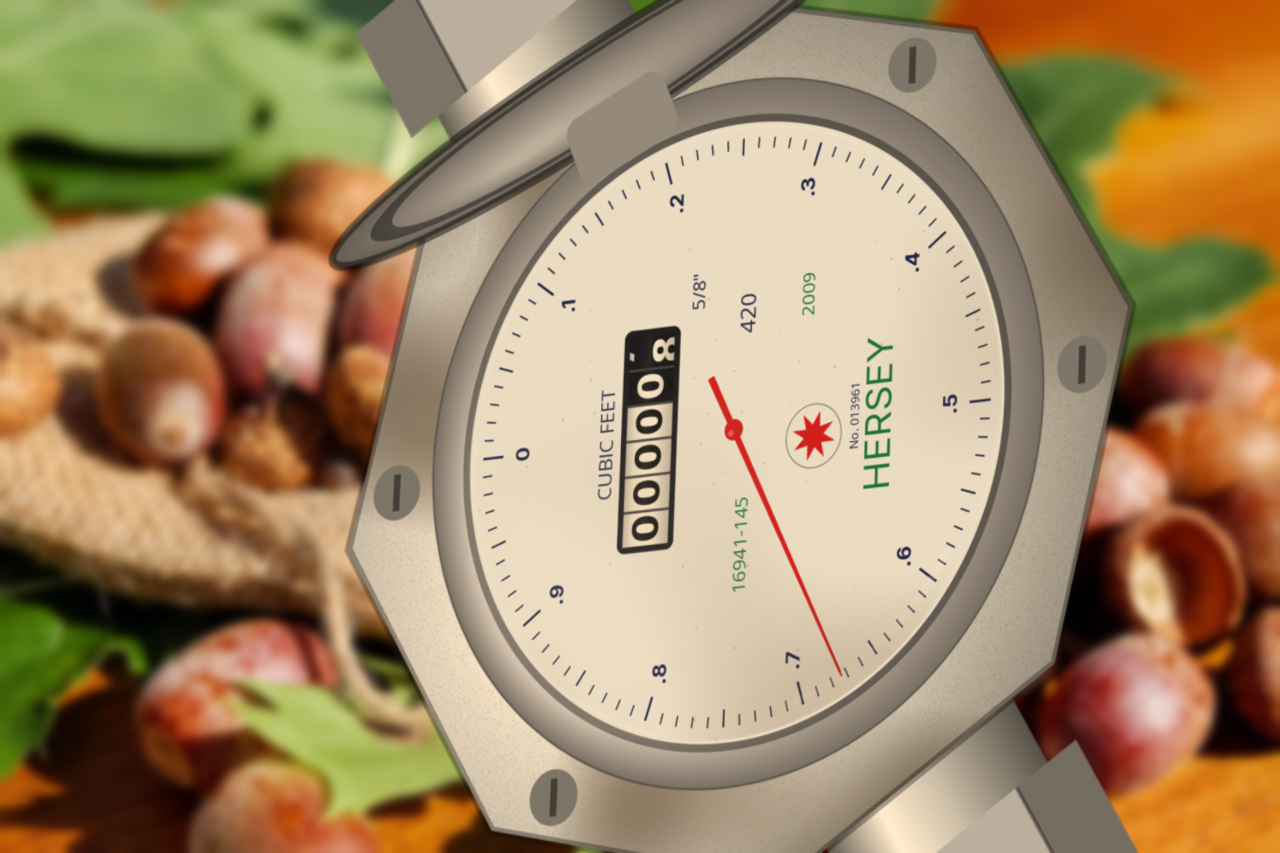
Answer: 7.67 ft³
